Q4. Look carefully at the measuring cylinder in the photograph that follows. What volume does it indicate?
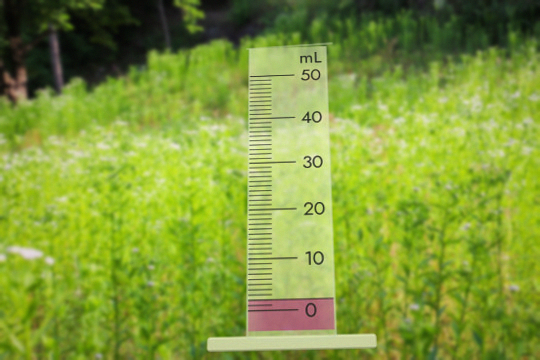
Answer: 2 mL
